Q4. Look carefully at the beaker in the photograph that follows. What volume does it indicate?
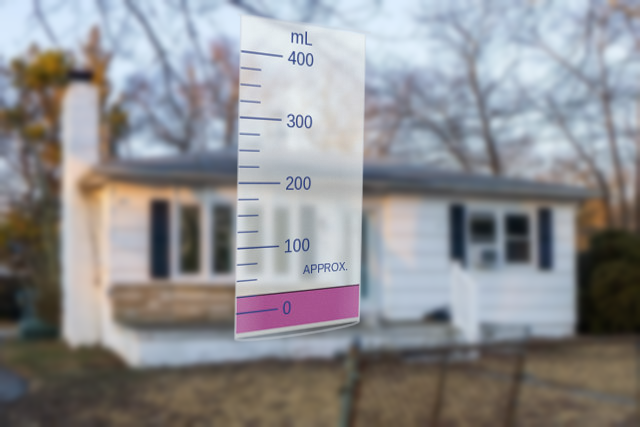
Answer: 25 mL
